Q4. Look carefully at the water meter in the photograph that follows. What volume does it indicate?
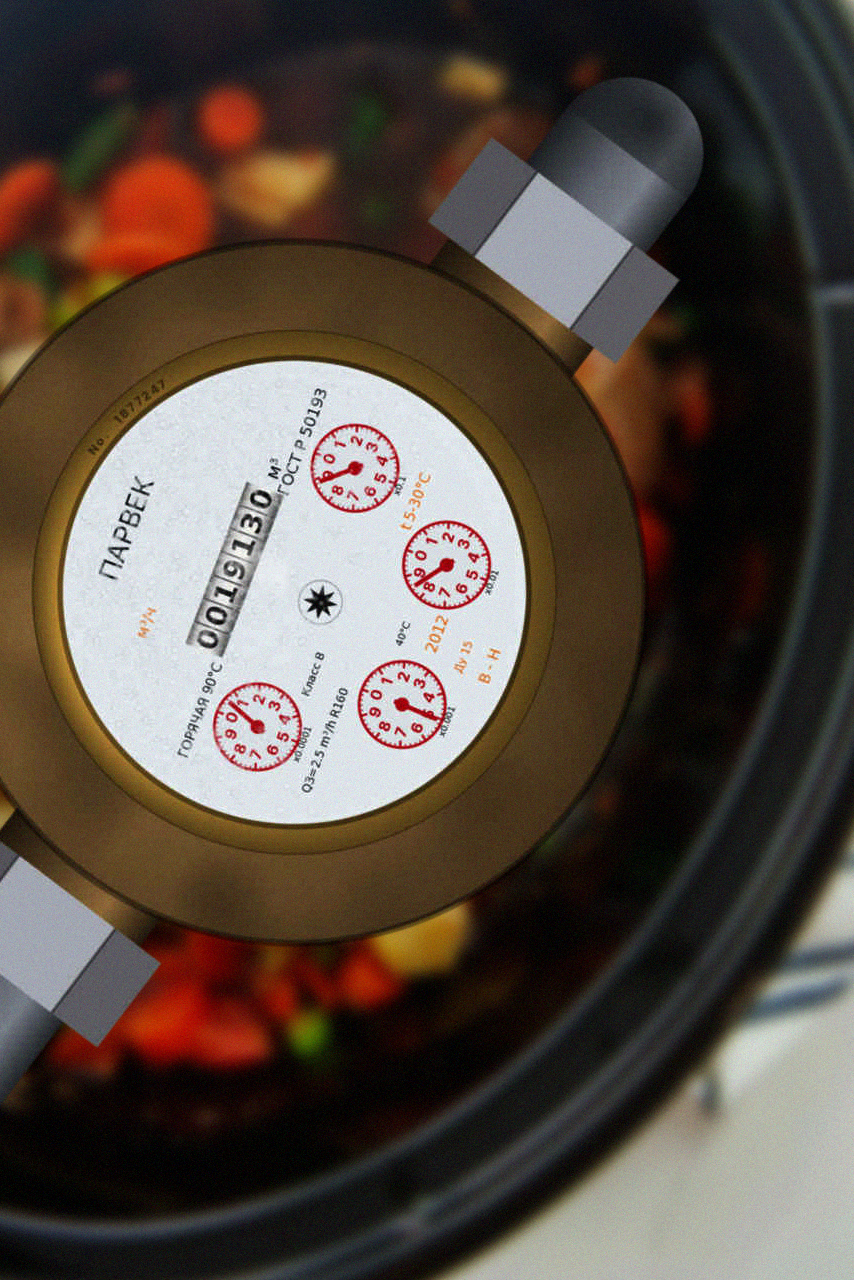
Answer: 19130.8850 m³
